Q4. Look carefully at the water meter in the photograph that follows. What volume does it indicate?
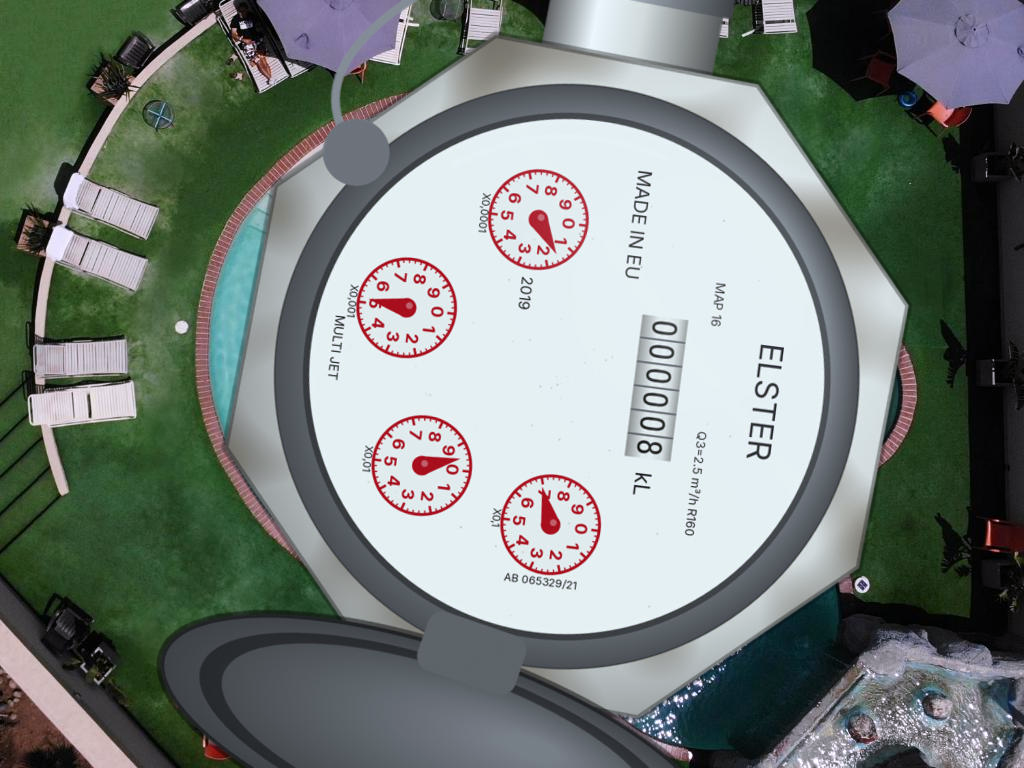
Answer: 8.6951 kL
